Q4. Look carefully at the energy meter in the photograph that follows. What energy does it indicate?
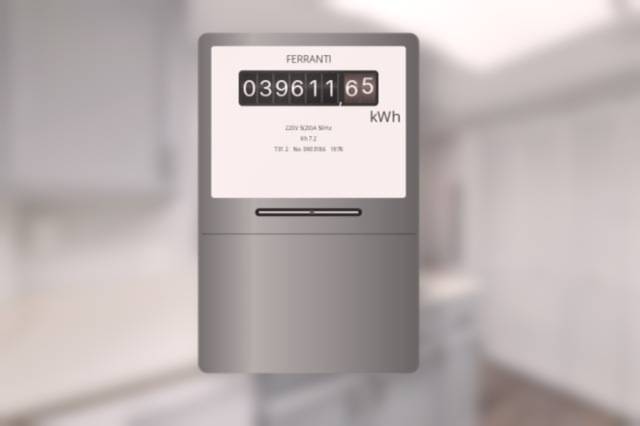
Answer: 39611.65 kWh
